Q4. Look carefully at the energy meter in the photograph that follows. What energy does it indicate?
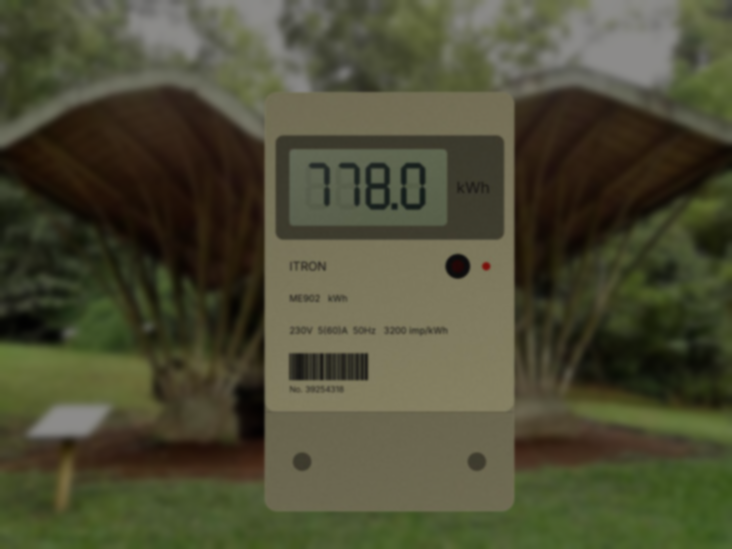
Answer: 778.0 kWh
